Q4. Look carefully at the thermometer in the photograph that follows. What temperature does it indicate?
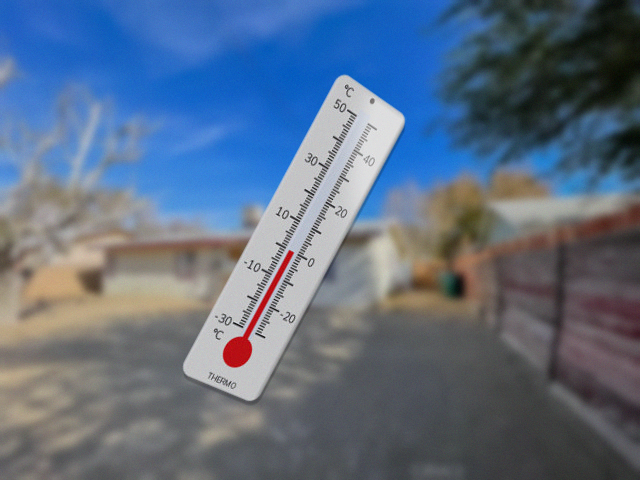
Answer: 0 °C
